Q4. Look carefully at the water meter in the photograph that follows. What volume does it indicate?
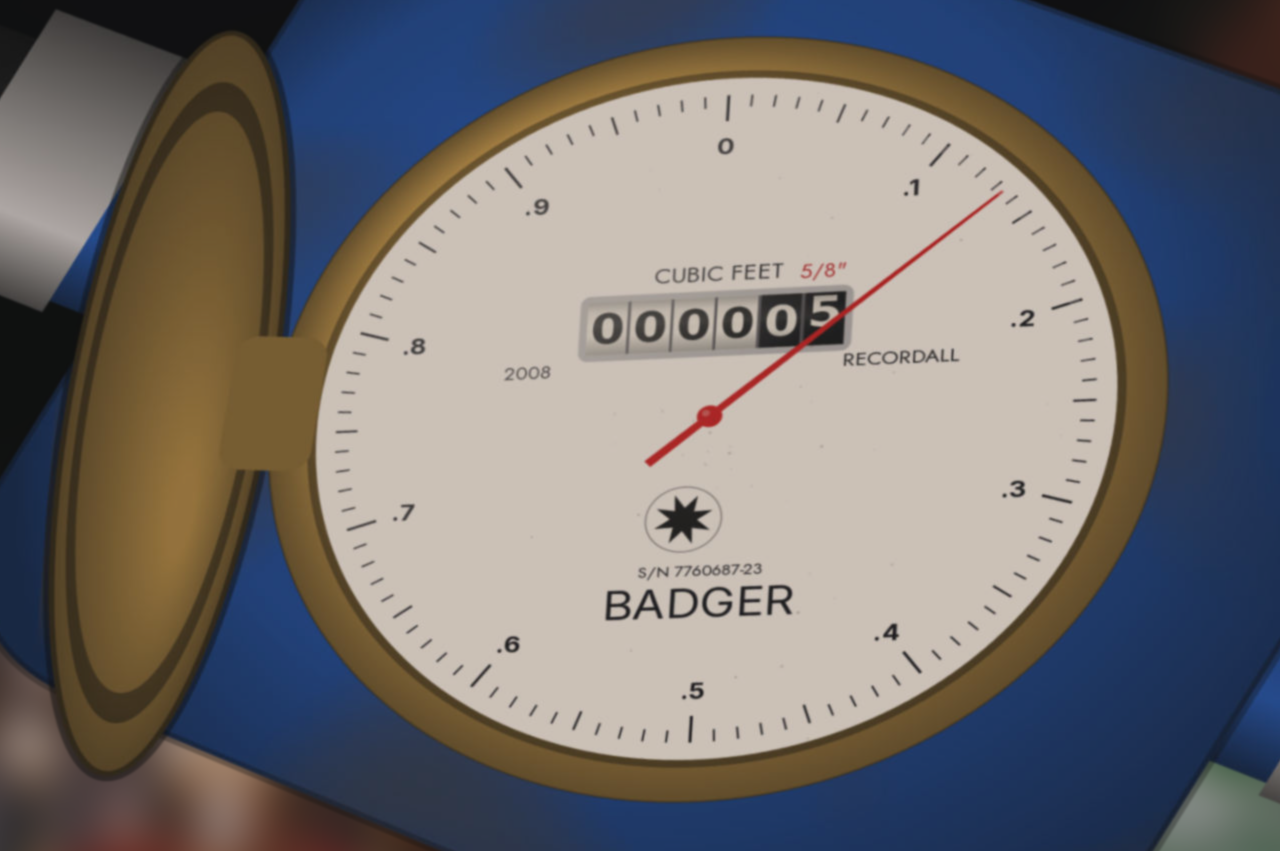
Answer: 5.13 ft³
